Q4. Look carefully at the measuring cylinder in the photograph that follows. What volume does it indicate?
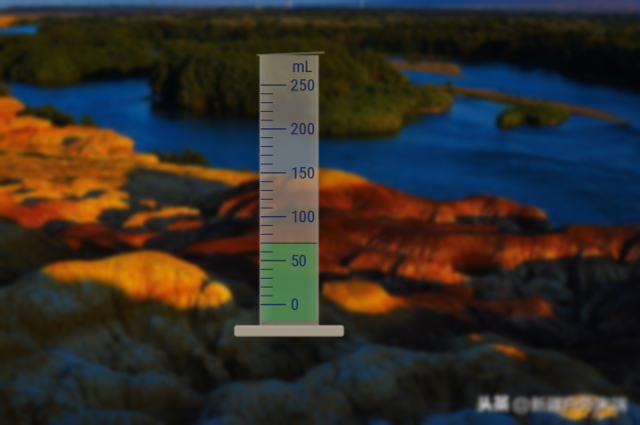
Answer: 70 mL
